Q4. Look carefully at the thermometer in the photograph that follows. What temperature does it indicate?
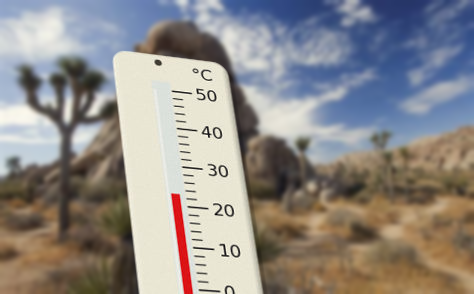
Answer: 23 °C
